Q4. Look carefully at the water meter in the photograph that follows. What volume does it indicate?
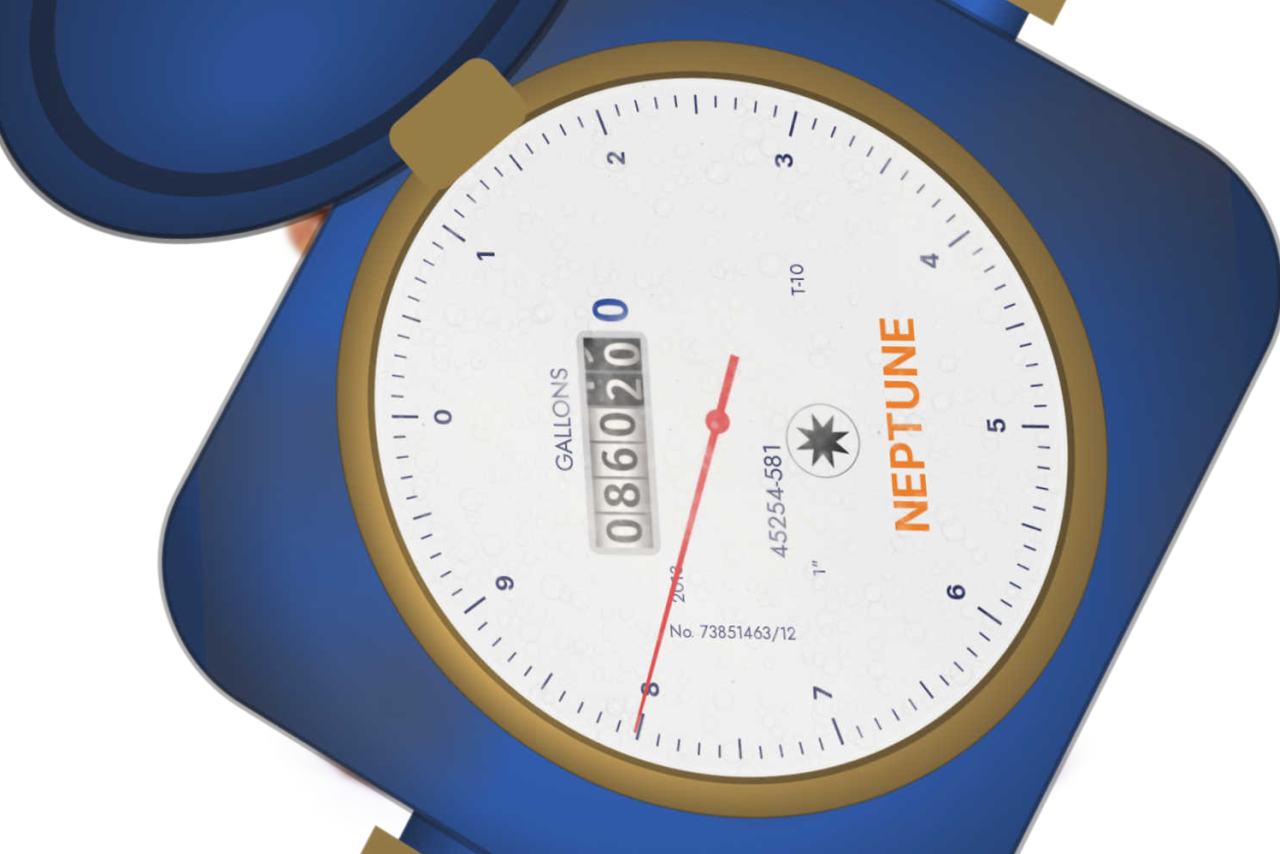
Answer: 860198.0 gal
